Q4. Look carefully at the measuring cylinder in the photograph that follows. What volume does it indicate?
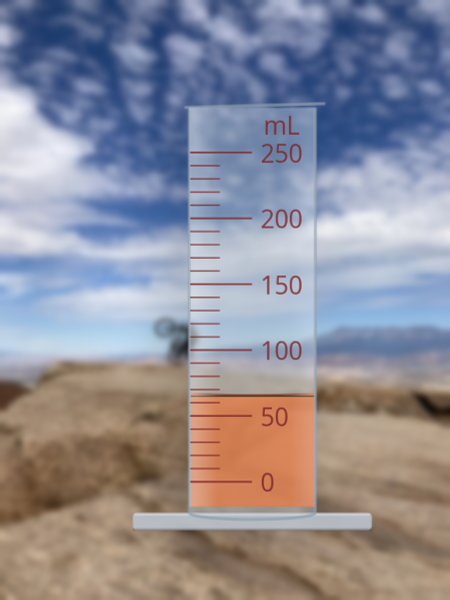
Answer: 65 mL
